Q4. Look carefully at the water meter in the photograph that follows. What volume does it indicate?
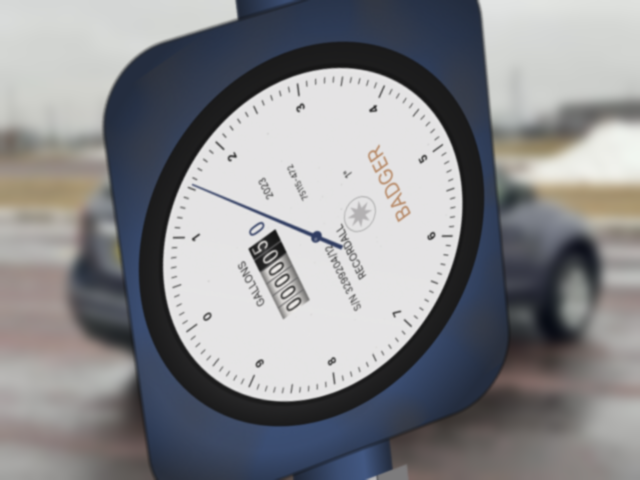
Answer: 51.5 gal
